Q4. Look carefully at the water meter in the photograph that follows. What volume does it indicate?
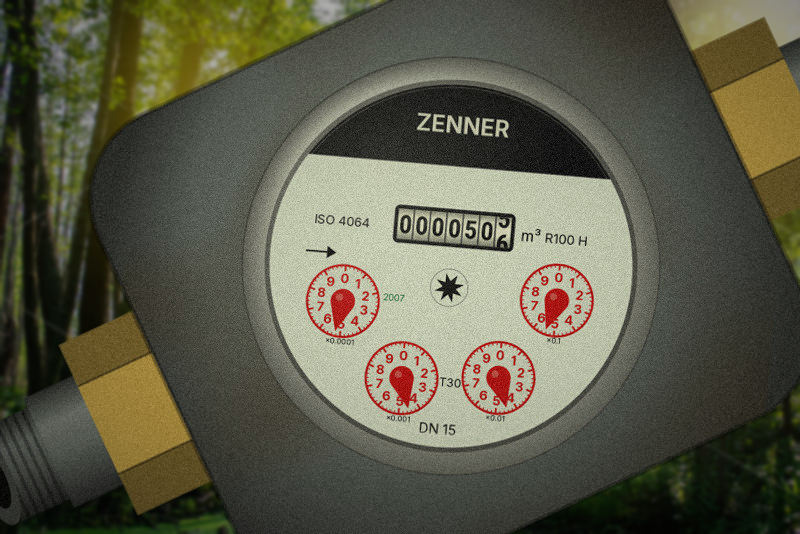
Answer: 505.5445 m³
